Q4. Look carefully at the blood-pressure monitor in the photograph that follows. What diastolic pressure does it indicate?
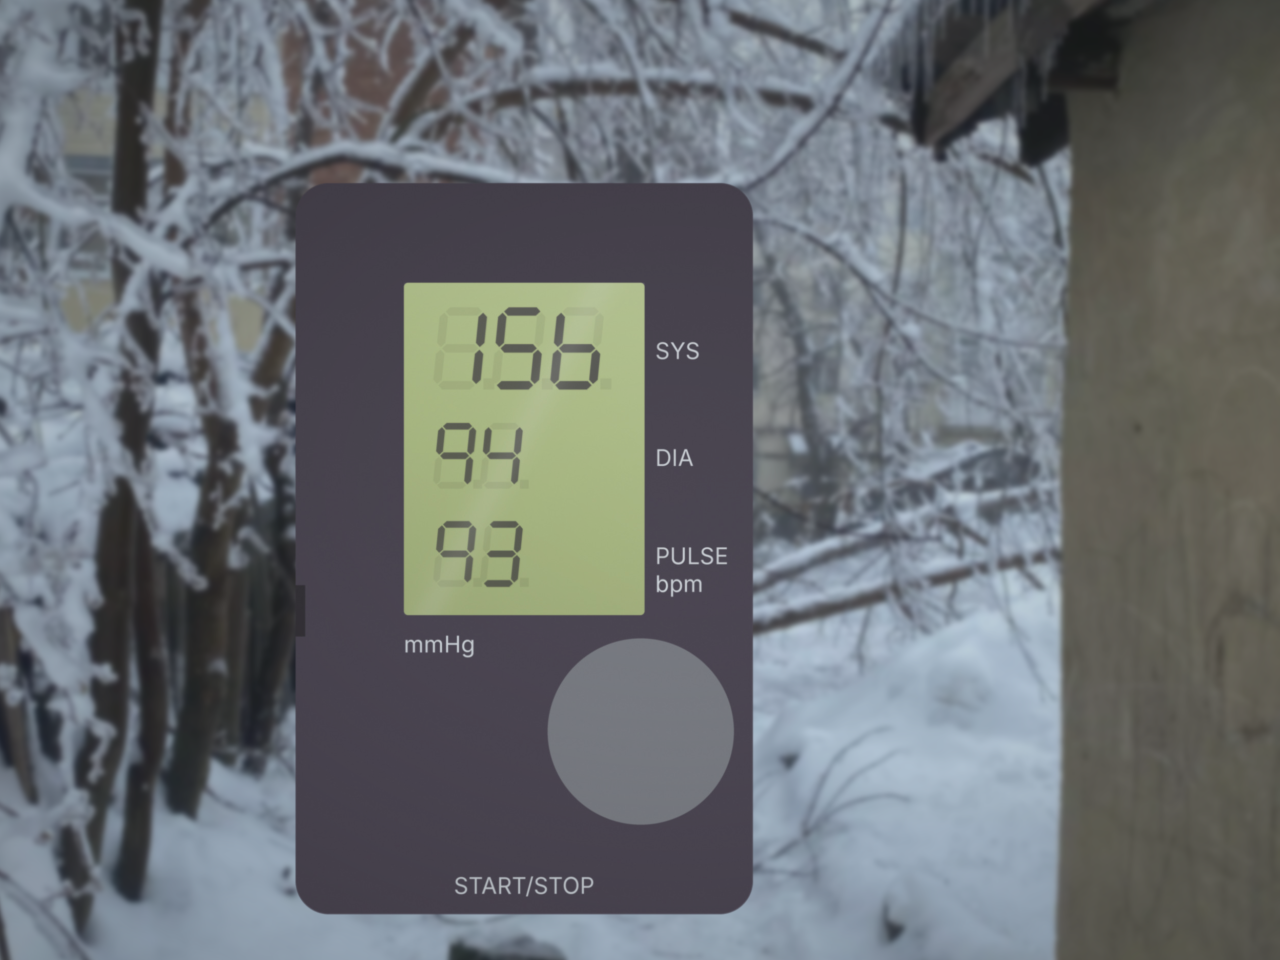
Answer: 94 mmHg
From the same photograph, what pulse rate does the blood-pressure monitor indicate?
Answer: 93 bpm
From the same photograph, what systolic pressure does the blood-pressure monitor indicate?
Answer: 156 mmHg
